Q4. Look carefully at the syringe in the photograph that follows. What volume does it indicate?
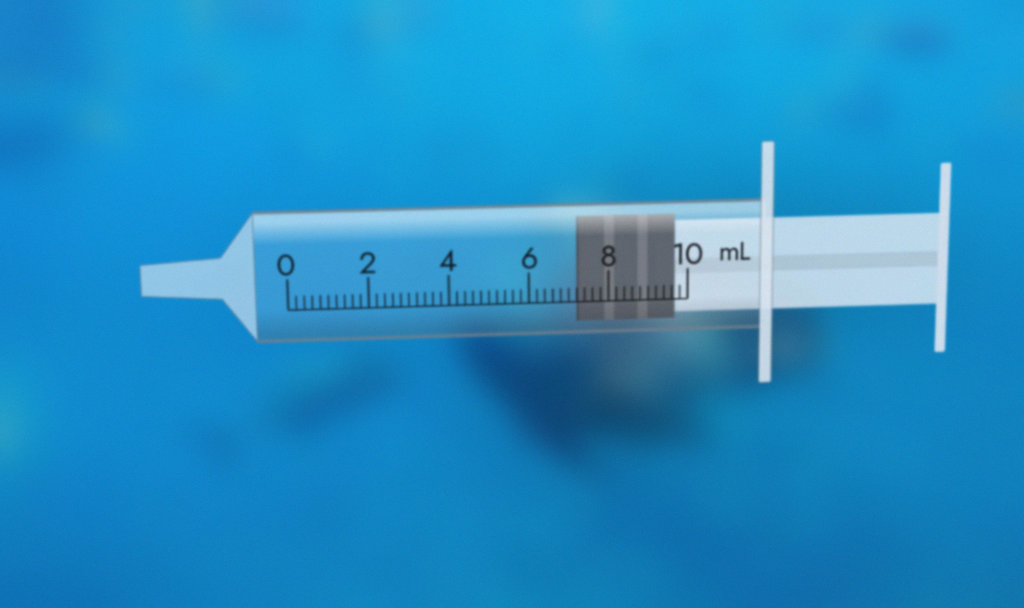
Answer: 7.2 mL
